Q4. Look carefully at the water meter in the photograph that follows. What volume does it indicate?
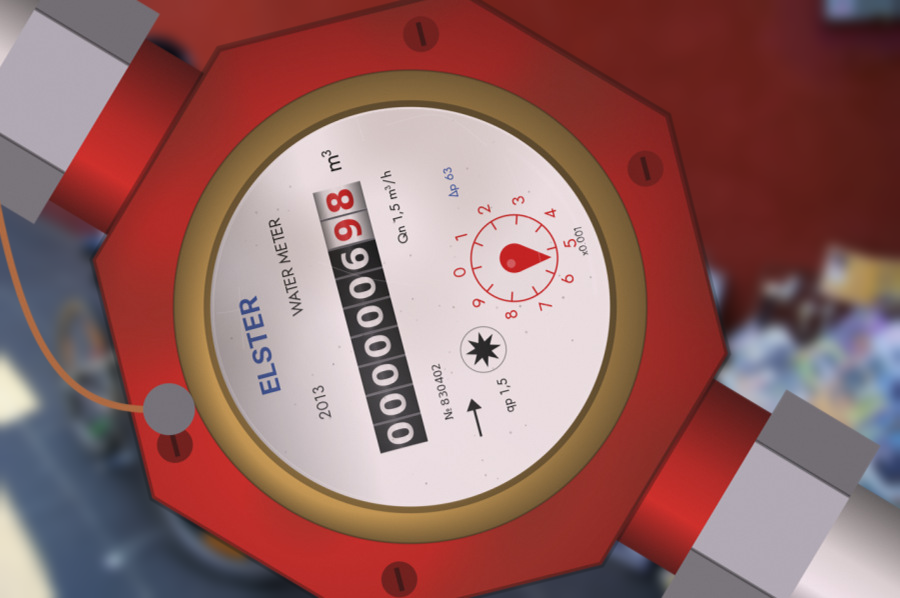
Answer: 6.985 m³
